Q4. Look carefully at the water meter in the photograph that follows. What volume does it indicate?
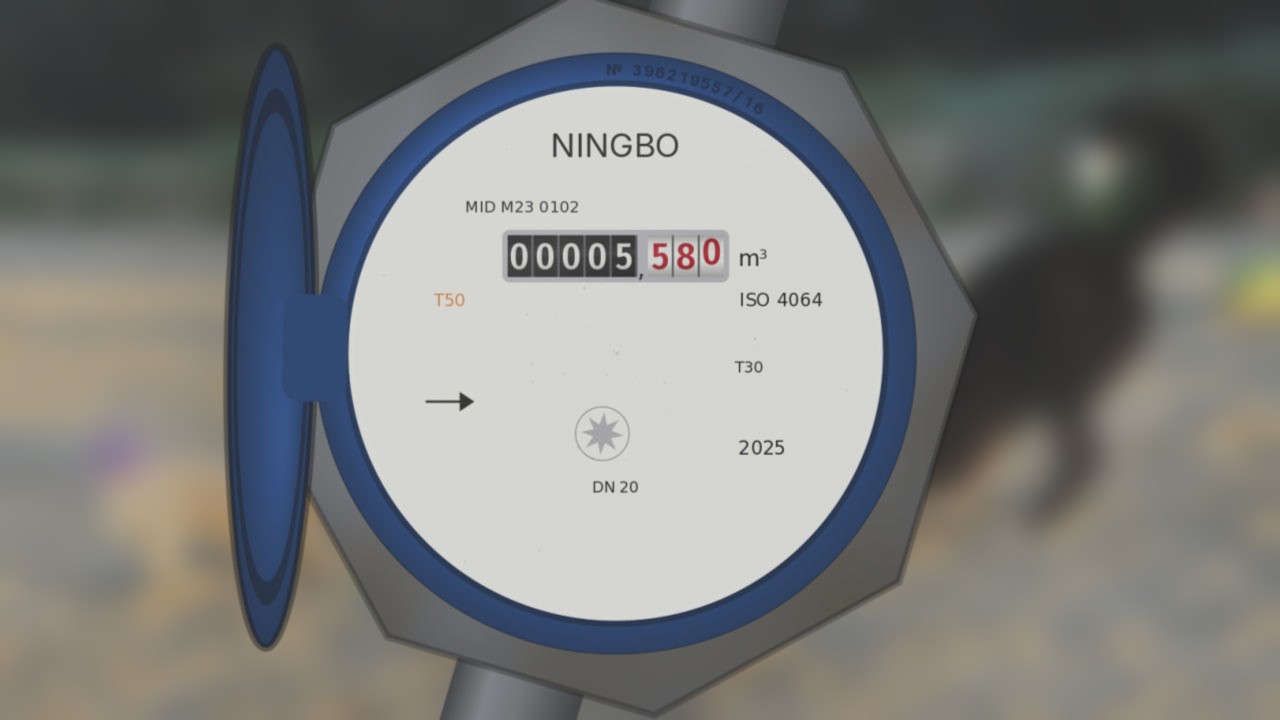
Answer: 5.580 m³
